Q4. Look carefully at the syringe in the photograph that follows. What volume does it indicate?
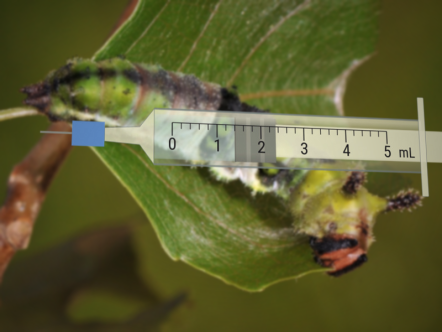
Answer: 1.4 mL
